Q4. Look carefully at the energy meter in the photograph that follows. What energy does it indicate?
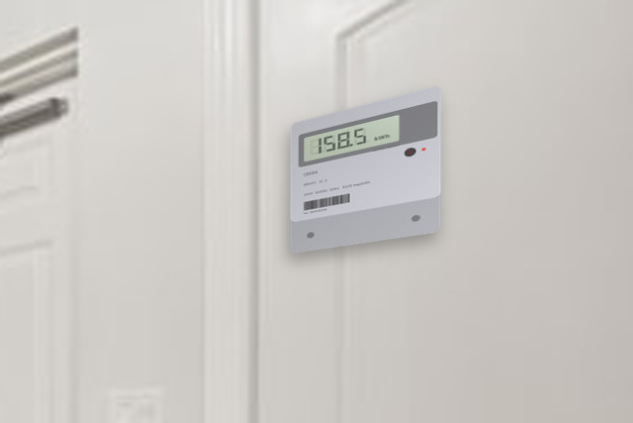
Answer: 158.5 kWh
